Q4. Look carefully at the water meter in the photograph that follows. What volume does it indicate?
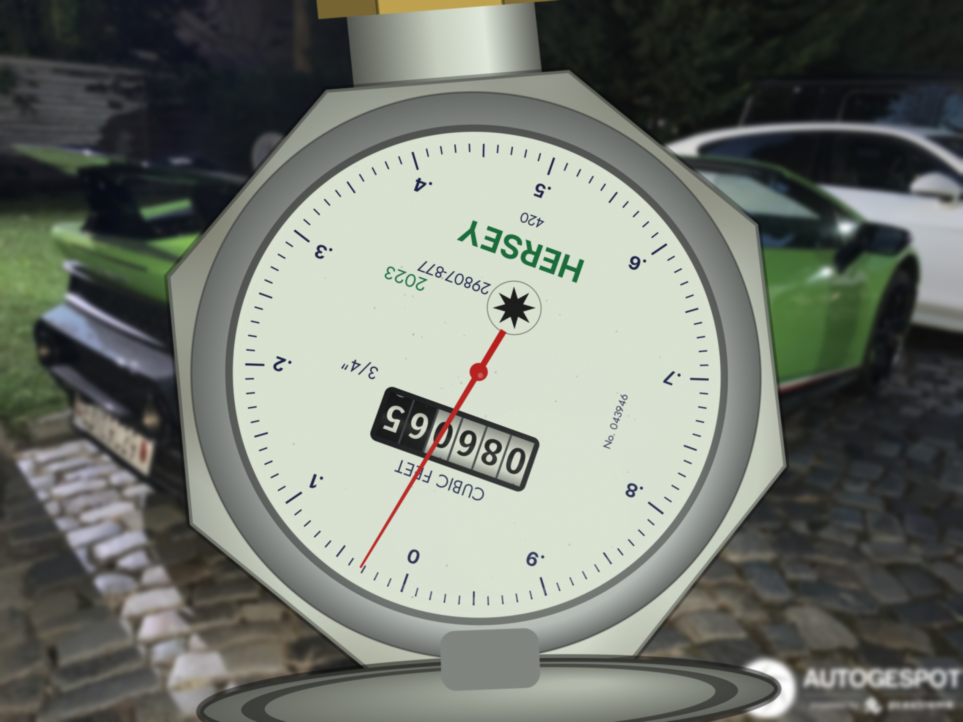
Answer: 86065.03 ft³
